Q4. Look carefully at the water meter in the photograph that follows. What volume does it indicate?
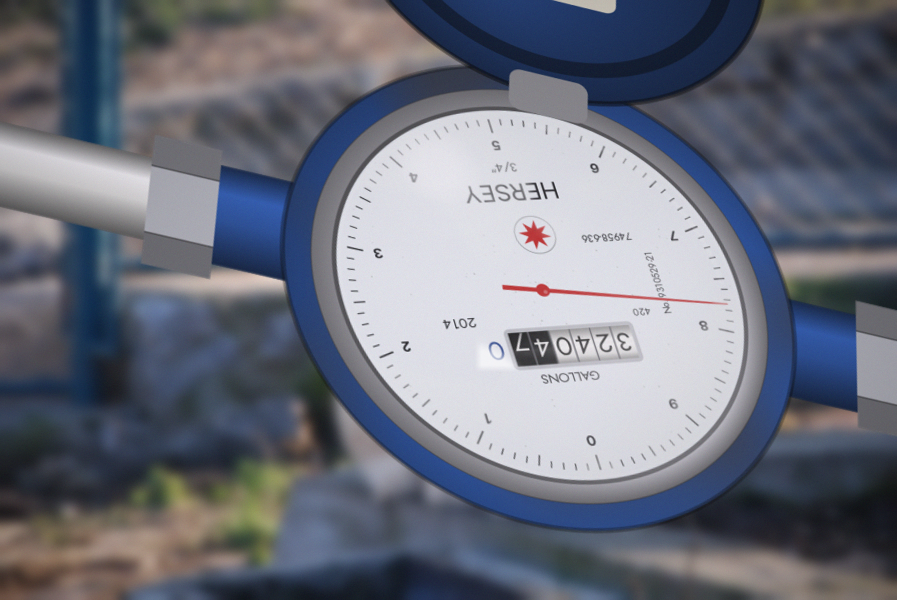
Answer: 3240467.7 gal
